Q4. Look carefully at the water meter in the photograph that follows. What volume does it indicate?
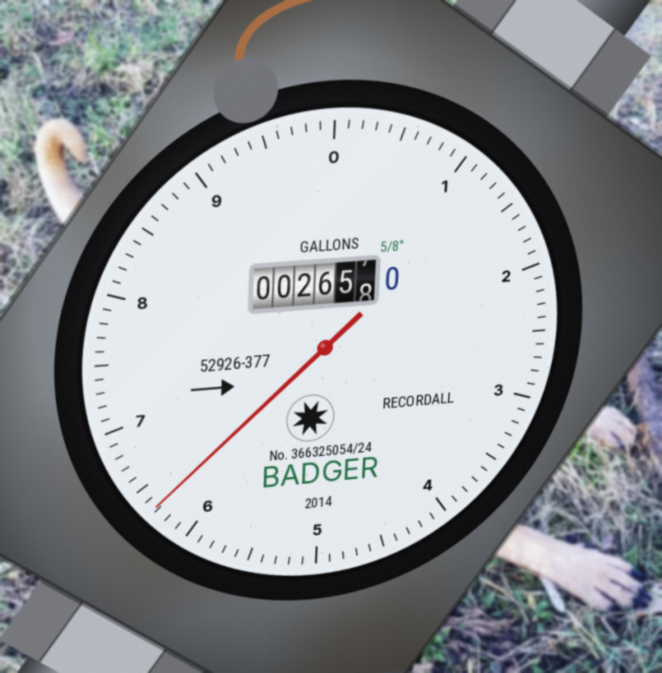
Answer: 26576.3 gal
